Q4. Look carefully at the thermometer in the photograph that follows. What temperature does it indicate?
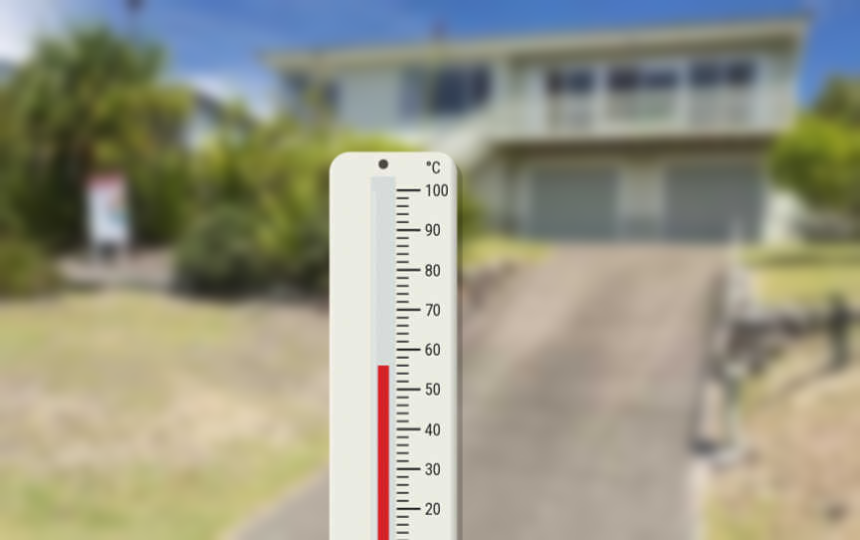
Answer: 56 °C
